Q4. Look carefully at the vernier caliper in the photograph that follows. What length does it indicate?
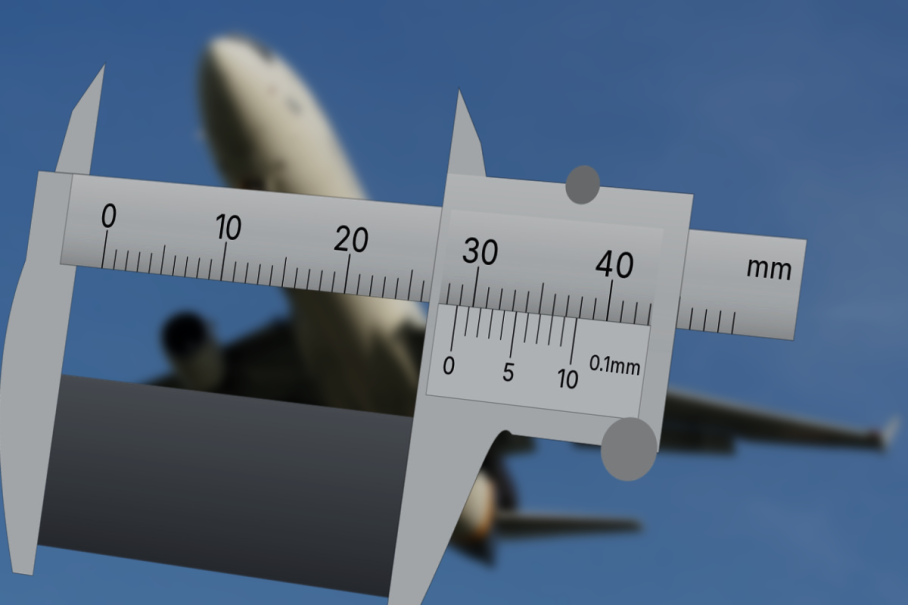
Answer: 28.8 mm
